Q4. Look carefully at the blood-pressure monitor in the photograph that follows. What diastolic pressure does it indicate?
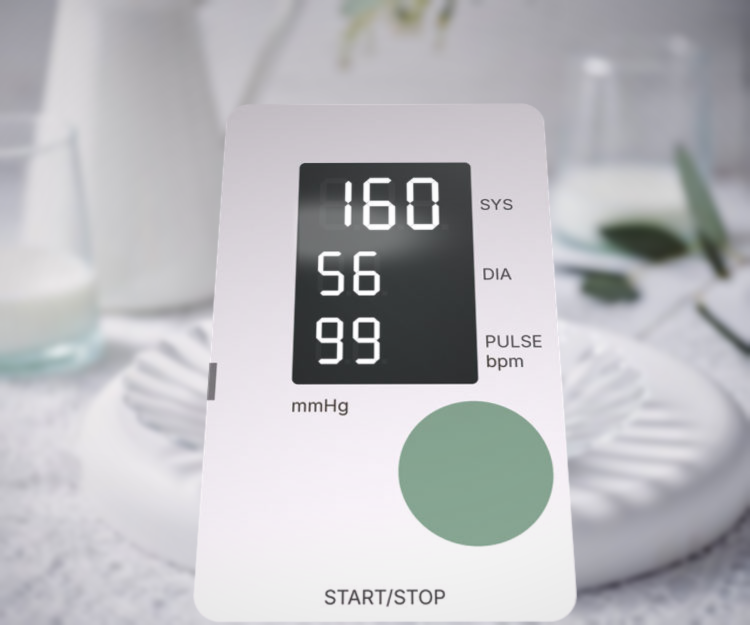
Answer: 56 mmHg
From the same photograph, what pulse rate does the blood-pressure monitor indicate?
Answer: 99 bpm
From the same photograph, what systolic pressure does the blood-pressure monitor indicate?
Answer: 160 mmHg
